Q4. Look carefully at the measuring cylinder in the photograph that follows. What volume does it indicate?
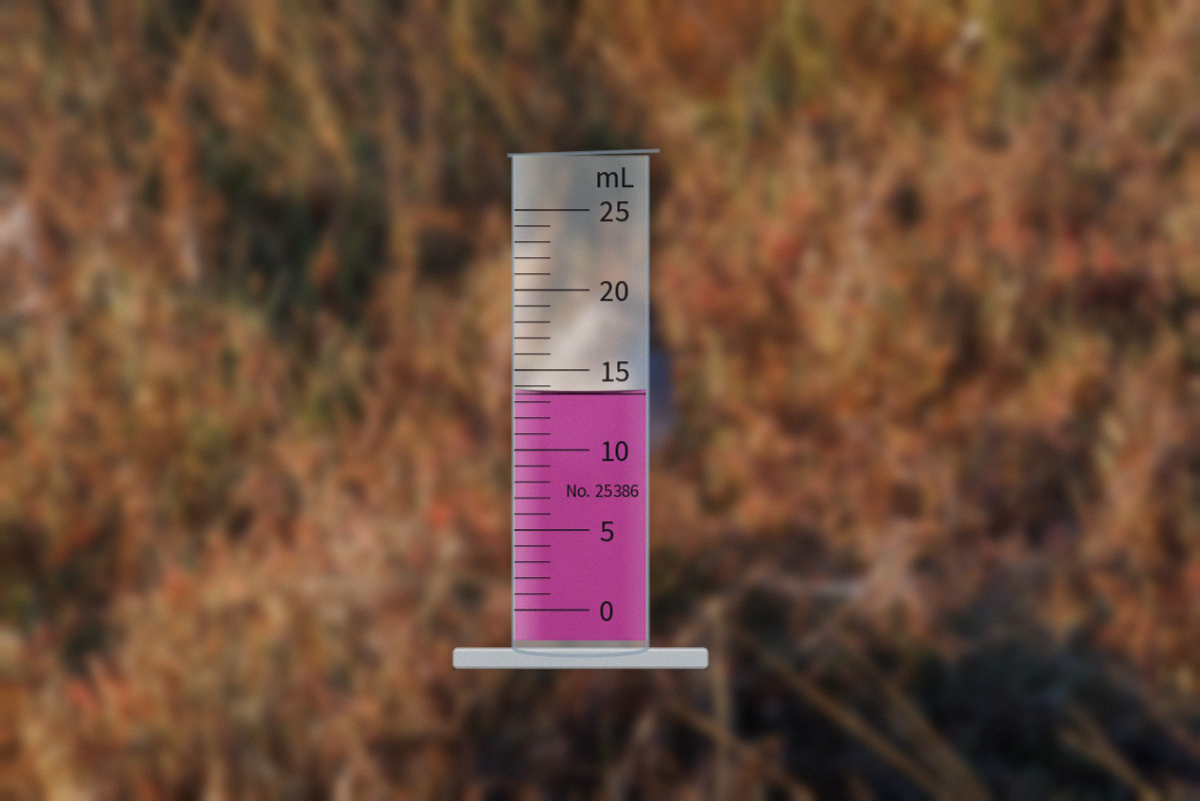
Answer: 13.5 mL
